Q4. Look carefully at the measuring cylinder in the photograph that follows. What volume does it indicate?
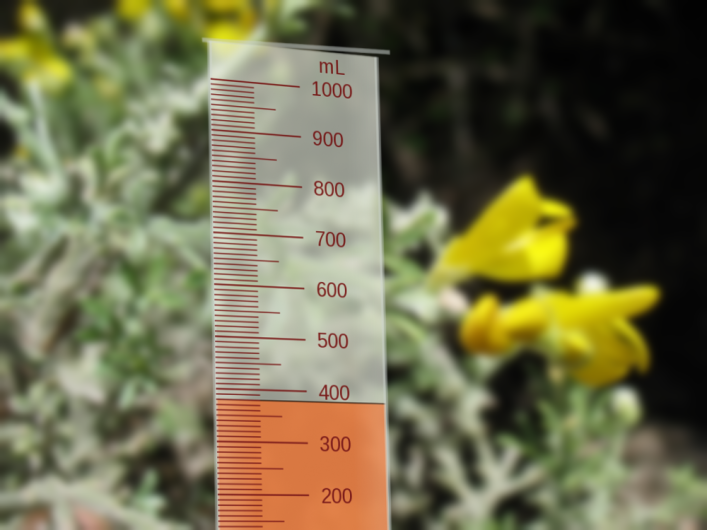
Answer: 380 mL
